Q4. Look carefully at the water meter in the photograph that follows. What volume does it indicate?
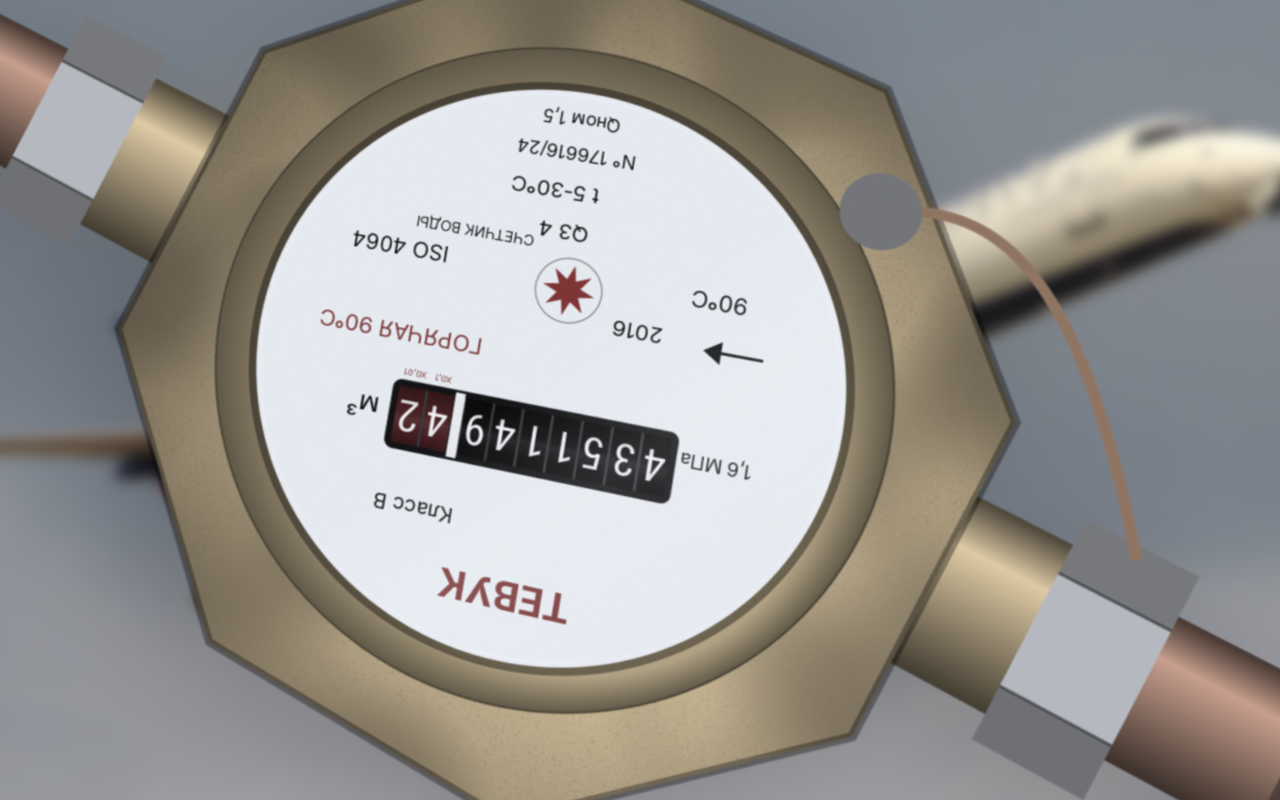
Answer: 4351149.42 m³
